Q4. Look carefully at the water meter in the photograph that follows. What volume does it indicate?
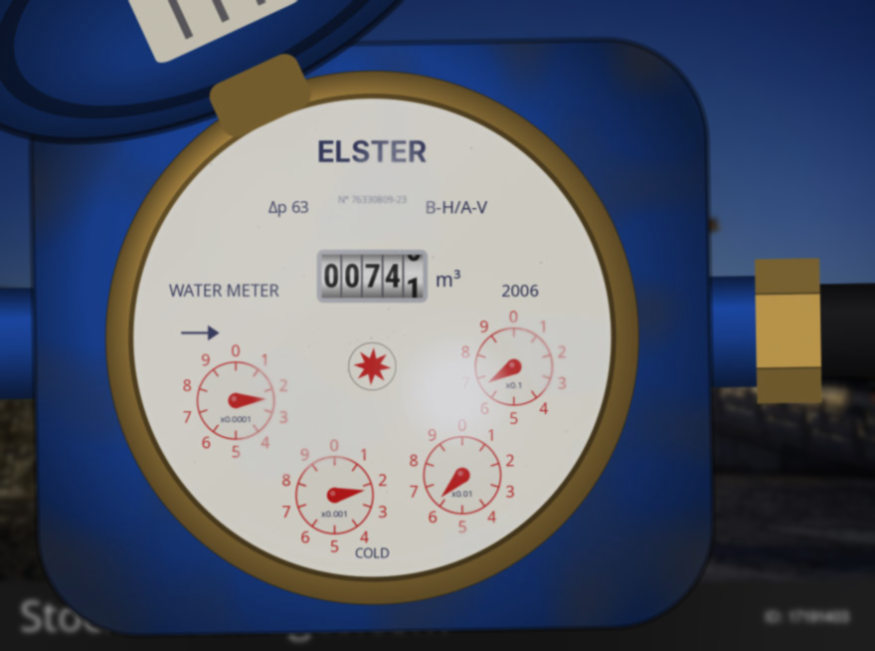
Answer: 740.6622 m³
